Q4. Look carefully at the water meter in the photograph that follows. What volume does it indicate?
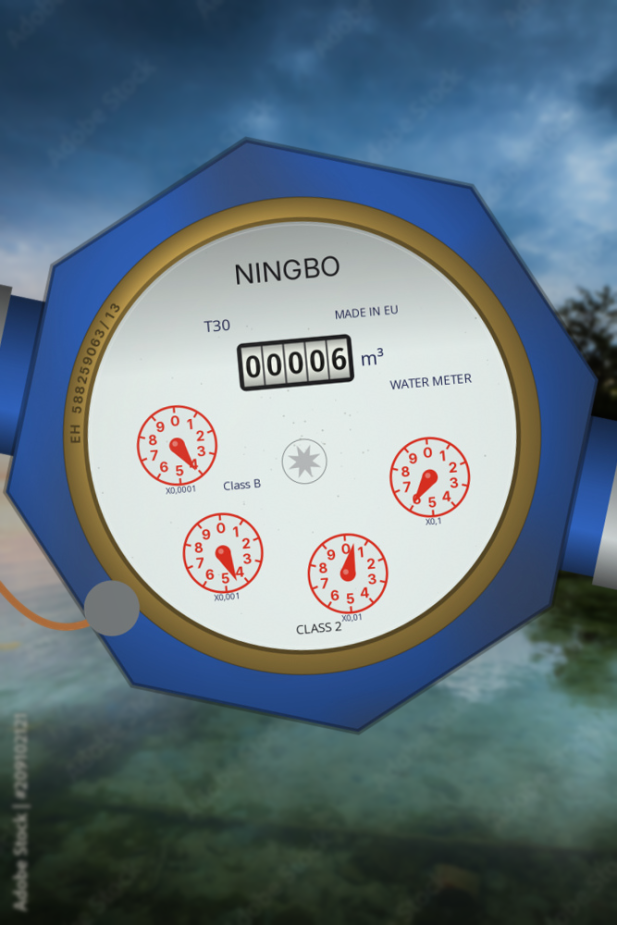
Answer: 6.6044 m³
